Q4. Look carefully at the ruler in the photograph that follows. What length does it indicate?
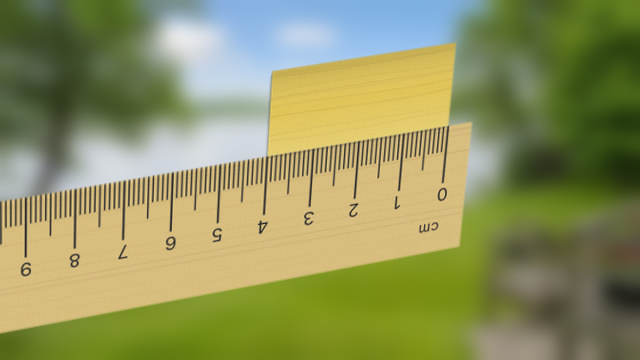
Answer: 4 cm
